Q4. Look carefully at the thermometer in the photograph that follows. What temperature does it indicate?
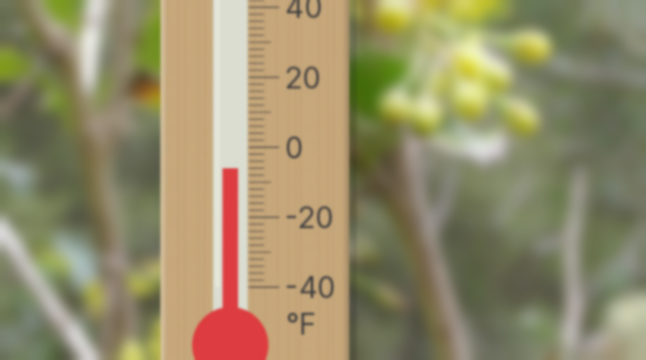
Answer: -6 °F
